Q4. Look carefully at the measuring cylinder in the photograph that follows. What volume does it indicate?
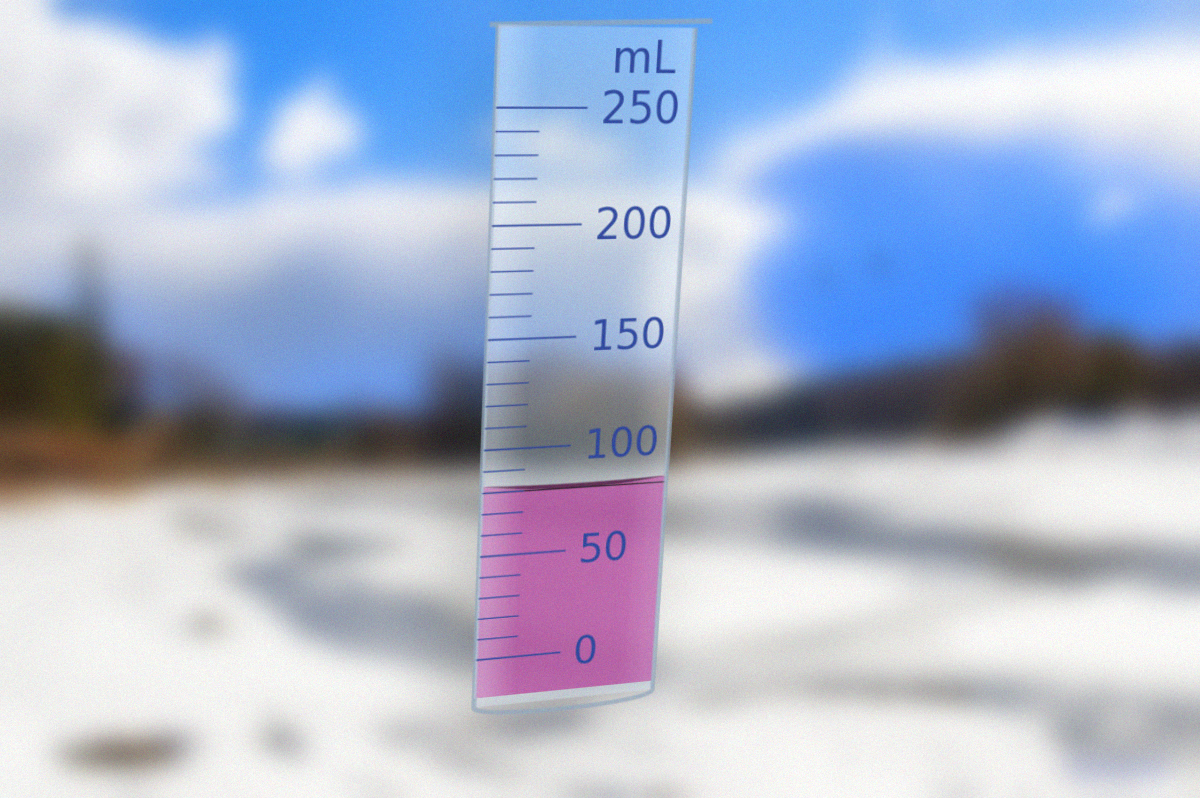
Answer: 80 mL
